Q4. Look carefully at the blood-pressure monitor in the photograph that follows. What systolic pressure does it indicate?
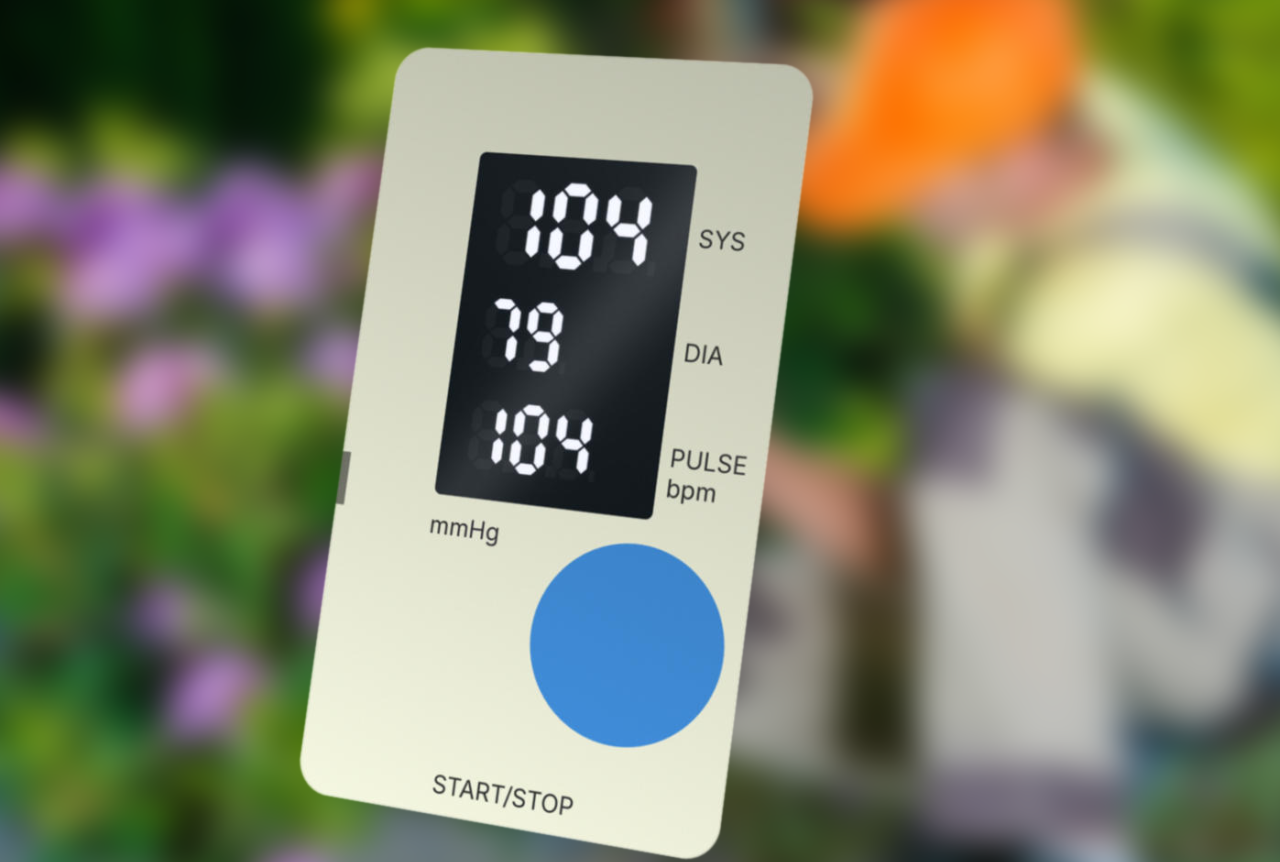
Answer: 104 mmHg
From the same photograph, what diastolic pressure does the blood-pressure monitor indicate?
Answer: 79 mmHg
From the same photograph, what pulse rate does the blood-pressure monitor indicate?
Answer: 104 bpm
